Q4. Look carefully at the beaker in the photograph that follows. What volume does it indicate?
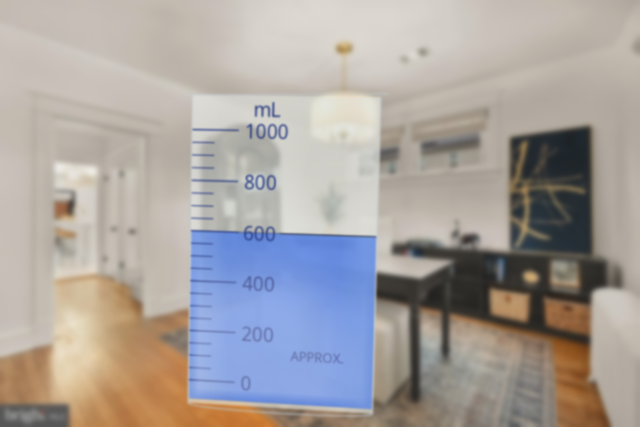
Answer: 600 mL
